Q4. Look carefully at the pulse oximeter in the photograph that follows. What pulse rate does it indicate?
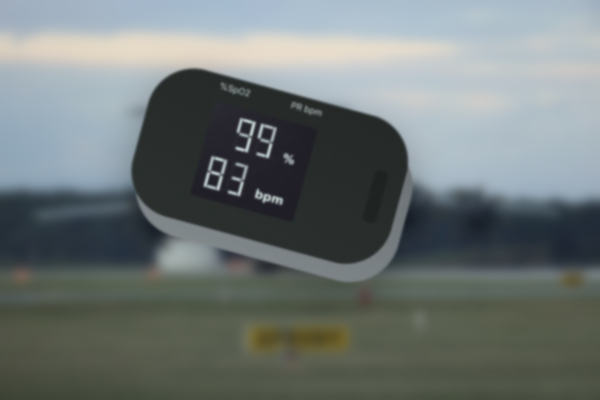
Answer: 83 bpm
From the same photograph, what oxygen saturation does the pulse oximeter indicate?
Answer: 99 %
